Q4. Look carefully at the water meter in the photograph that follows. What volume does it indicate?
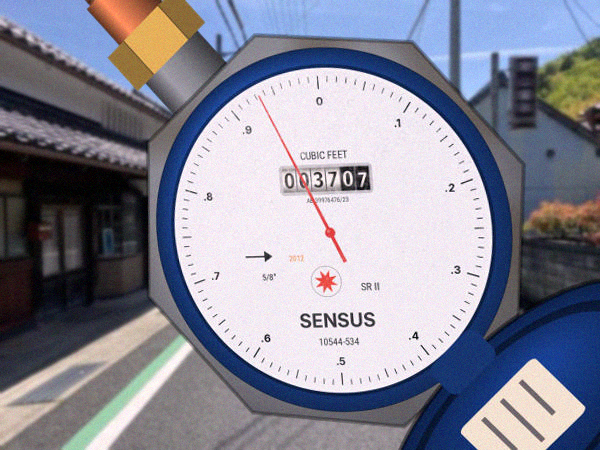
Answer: 3706.93 ft³
